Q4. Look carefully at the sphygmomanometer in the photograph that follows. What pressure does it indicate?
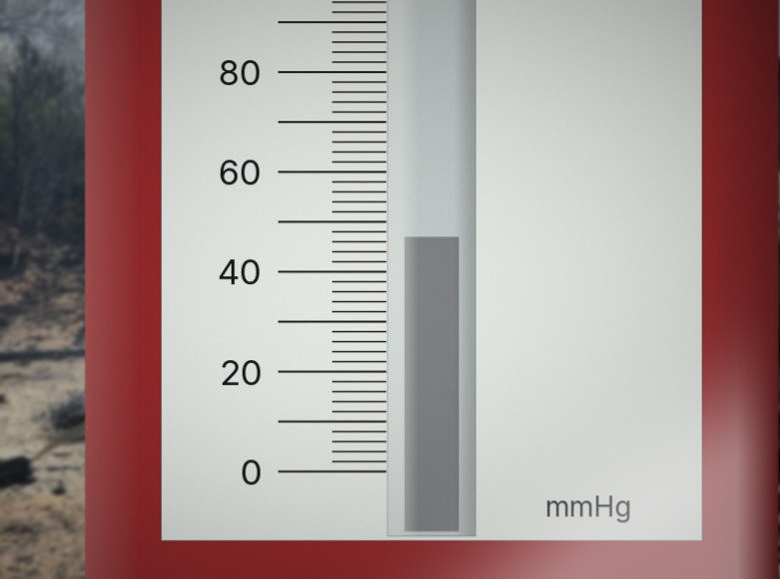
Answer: 47 mmHg
